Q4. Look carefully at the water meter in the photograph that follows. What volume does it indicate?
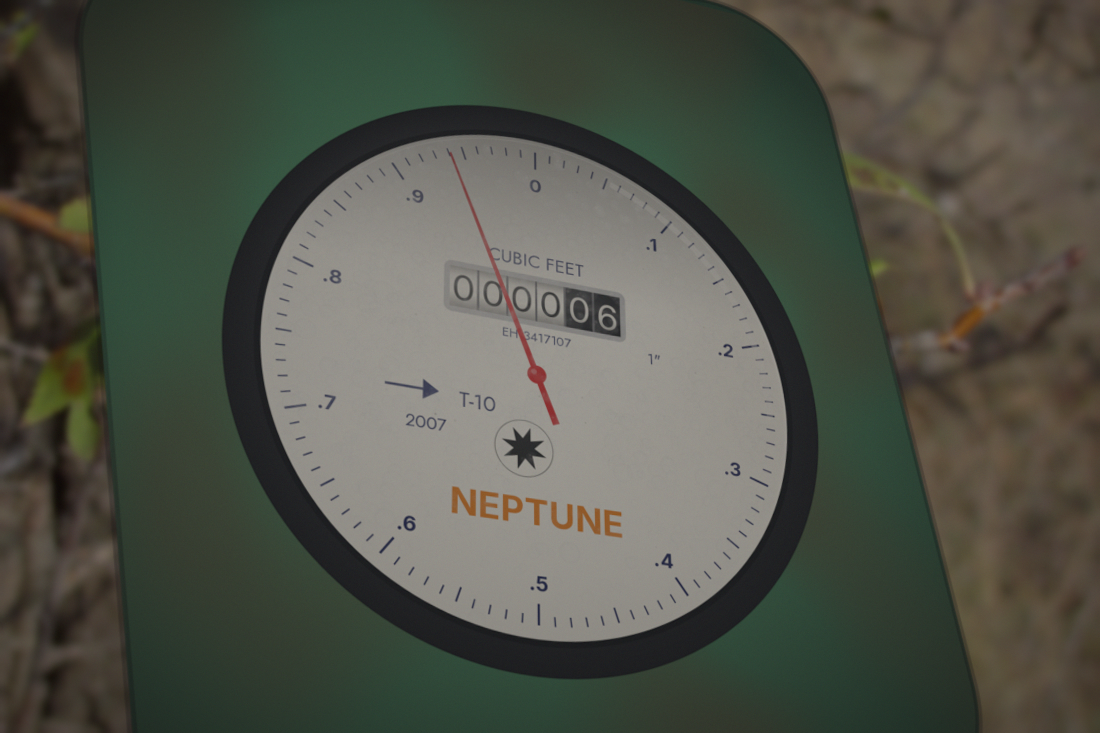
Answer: 5.94 ft³
